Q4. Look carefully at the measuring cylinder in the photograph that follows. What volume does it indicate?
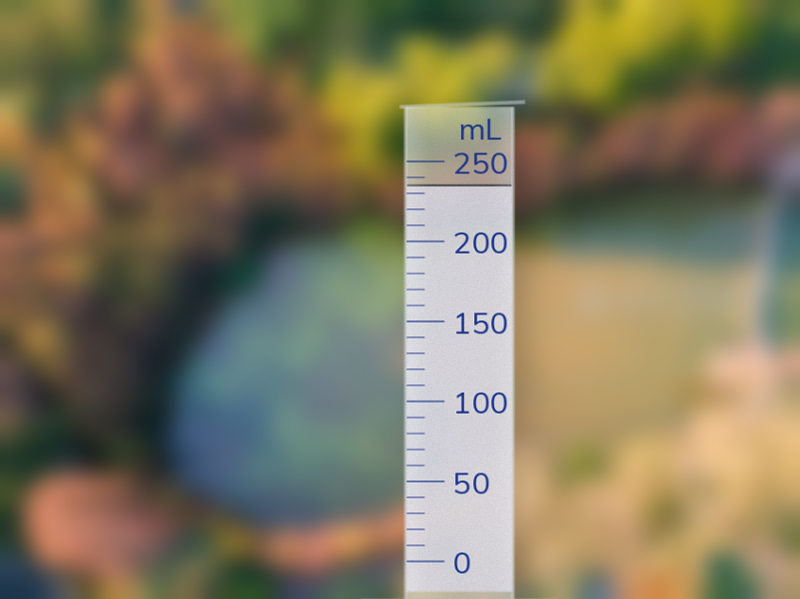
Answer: 235 mL
